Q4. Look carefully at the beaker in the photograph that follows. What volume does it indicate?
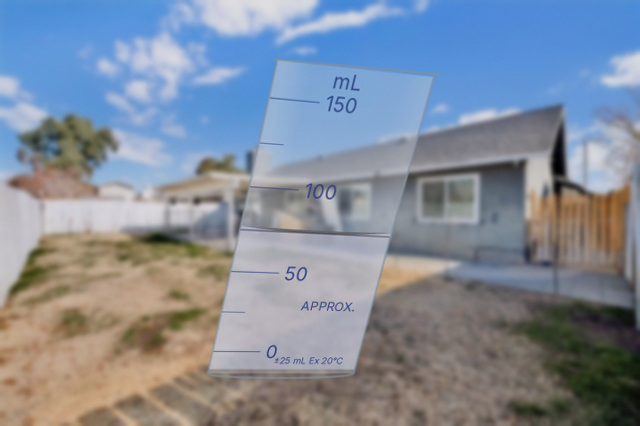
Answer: 75 mL
